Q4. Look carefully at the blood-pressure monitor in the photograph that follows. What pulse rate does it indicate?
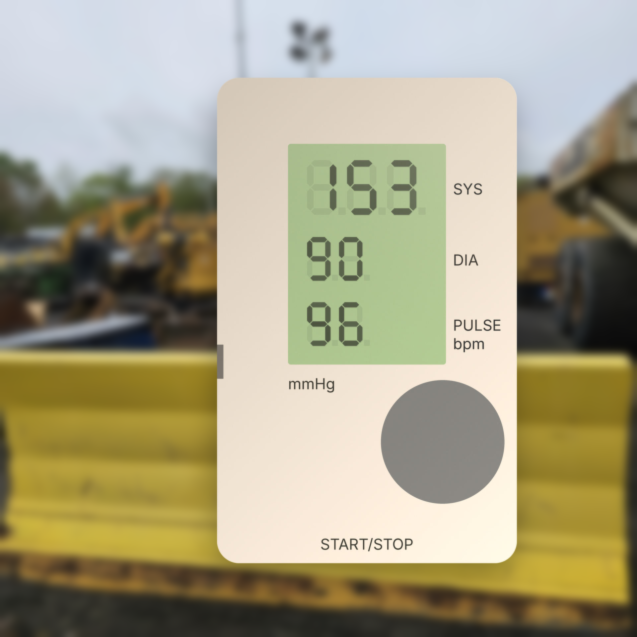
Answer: 96 bpm
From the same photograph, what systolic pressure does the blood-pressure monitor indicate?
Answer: 153 mmHg
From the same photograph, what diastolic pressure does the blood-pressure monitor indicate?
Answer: 90 mmHg
